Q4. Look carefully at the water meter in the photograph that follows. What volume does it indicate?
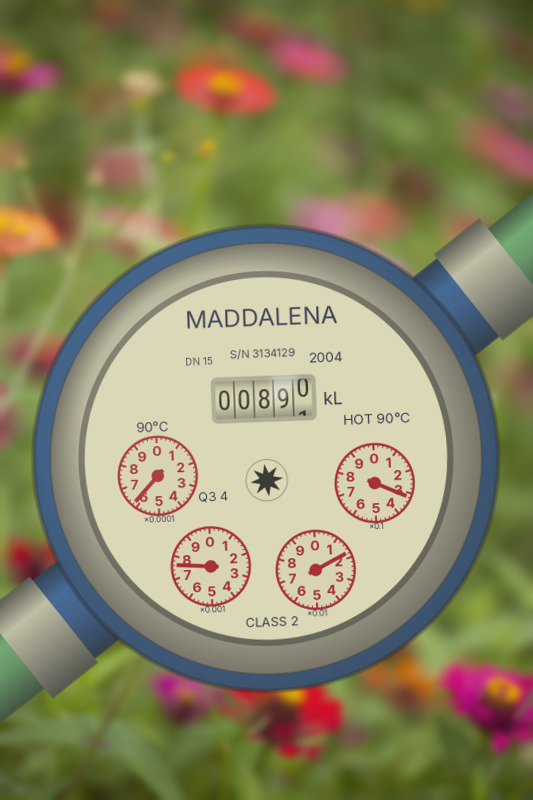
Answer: 890.3176 kL
